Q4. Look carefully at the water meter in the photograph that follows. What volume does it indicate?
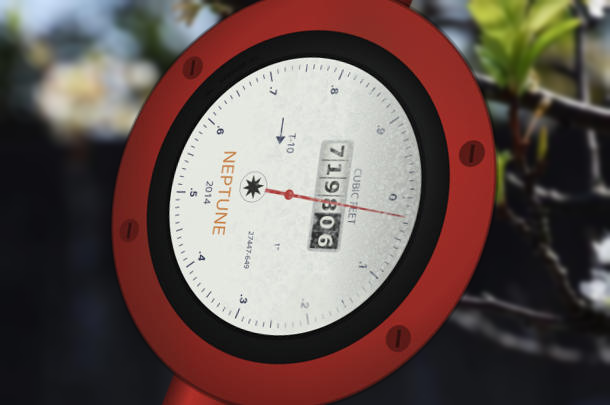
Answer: 719806.02 ft³
